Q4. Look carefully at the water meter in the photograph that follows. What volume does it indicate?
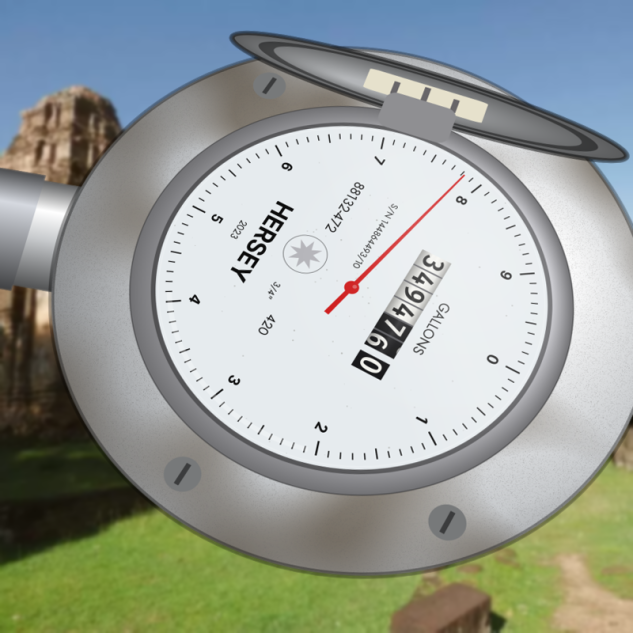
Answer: 3494757.8 gal
